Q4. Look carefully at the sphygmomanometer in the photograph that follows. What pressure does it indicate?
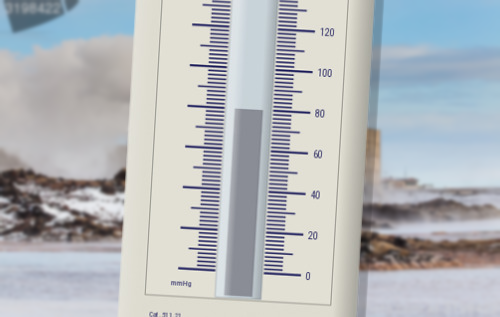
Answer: 80 mmHg
